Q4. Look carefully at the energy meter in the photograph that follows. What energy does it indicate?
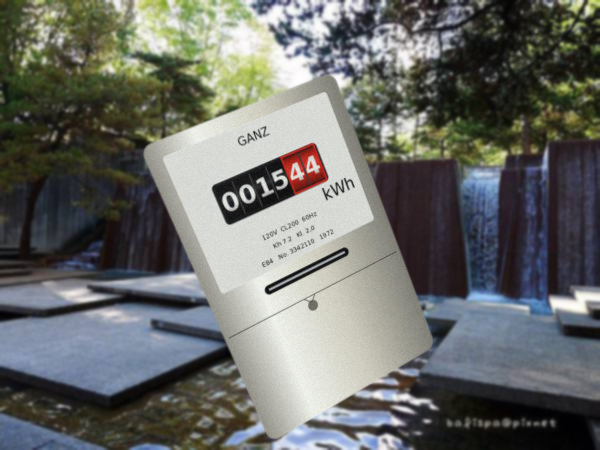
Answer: 15.44 kWh
